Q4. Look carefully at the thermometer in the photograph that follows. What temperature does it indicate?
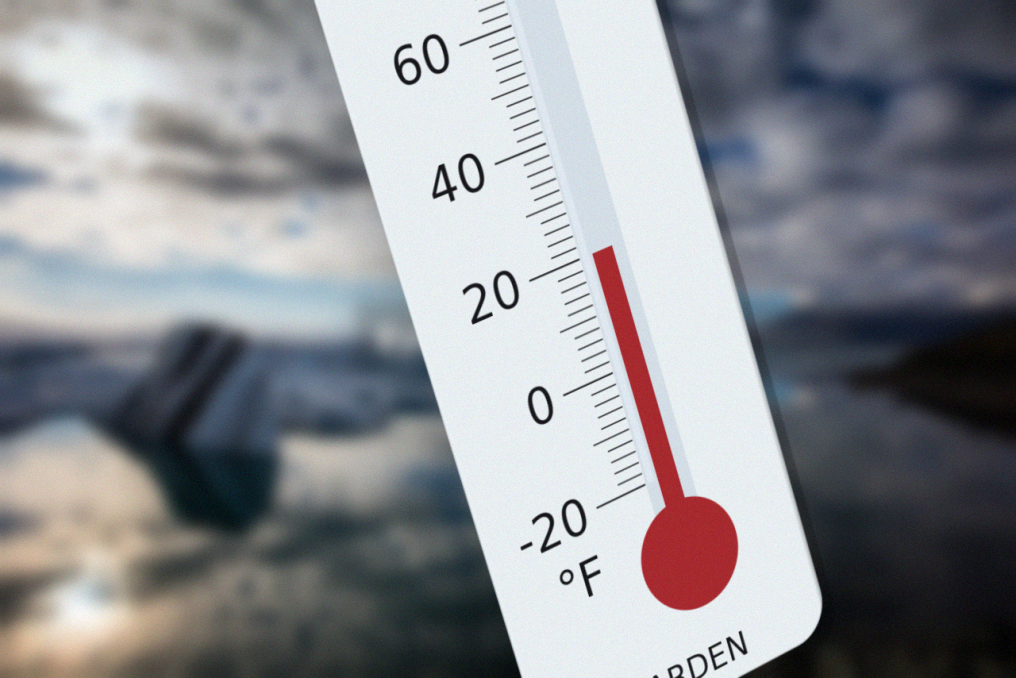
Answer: 20 °F
